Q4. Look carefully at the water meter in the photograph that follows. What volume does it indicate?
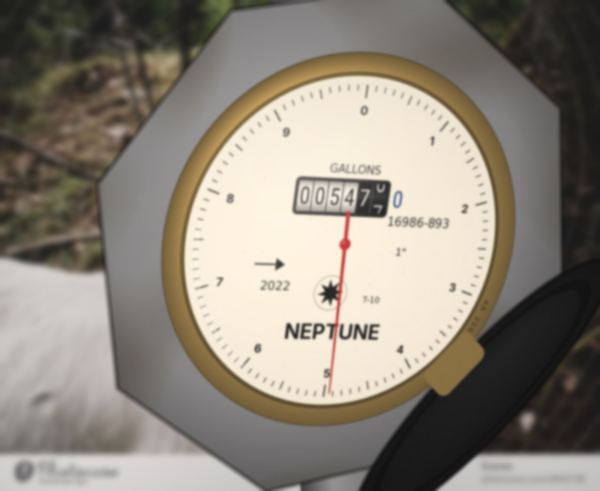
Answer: 54764.9 gal
